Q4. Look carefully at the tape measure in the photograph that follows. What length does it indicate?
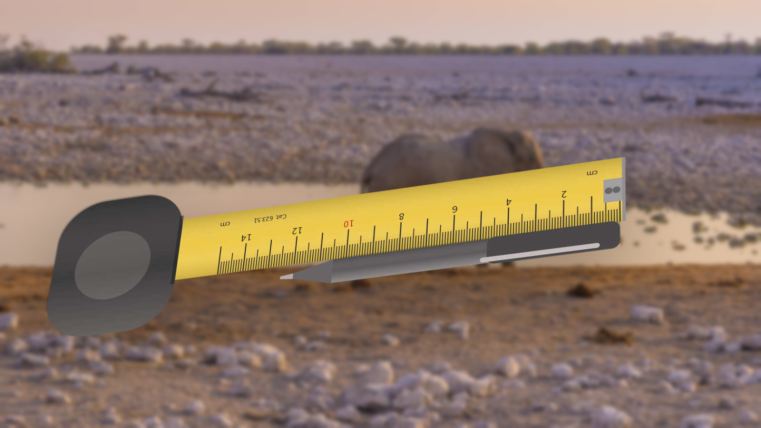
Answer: 12.5 cm
